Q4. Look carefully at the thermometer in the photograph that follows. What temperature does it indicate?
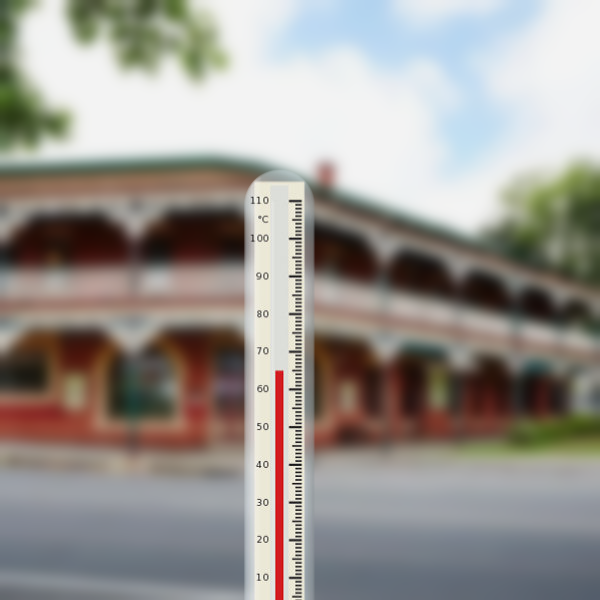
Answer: 65 °C
